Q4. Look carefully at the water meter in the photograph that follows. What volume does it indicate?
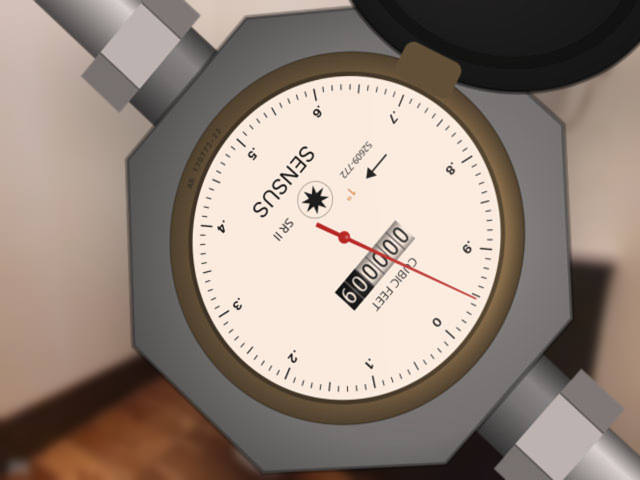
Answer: 8.95 ft³
